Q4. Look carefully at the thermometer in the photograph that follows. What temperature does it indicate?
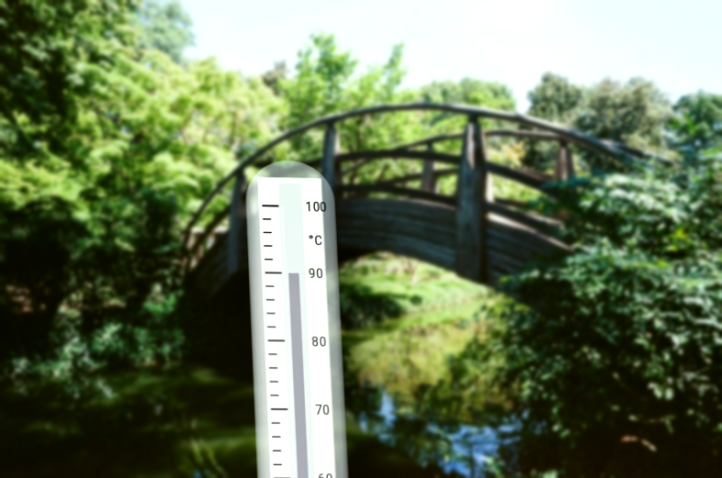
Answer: 90 °C
